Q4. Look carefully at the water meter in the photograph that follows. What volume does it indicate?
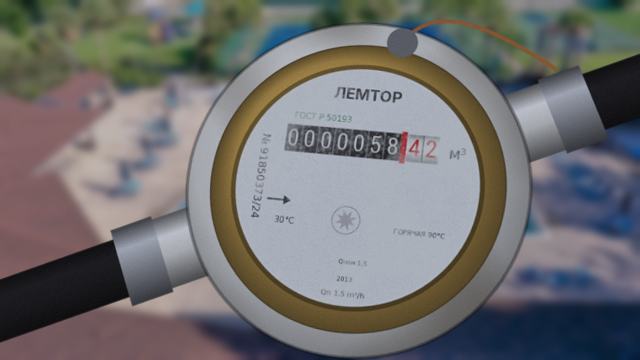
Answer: 58.42 m³
